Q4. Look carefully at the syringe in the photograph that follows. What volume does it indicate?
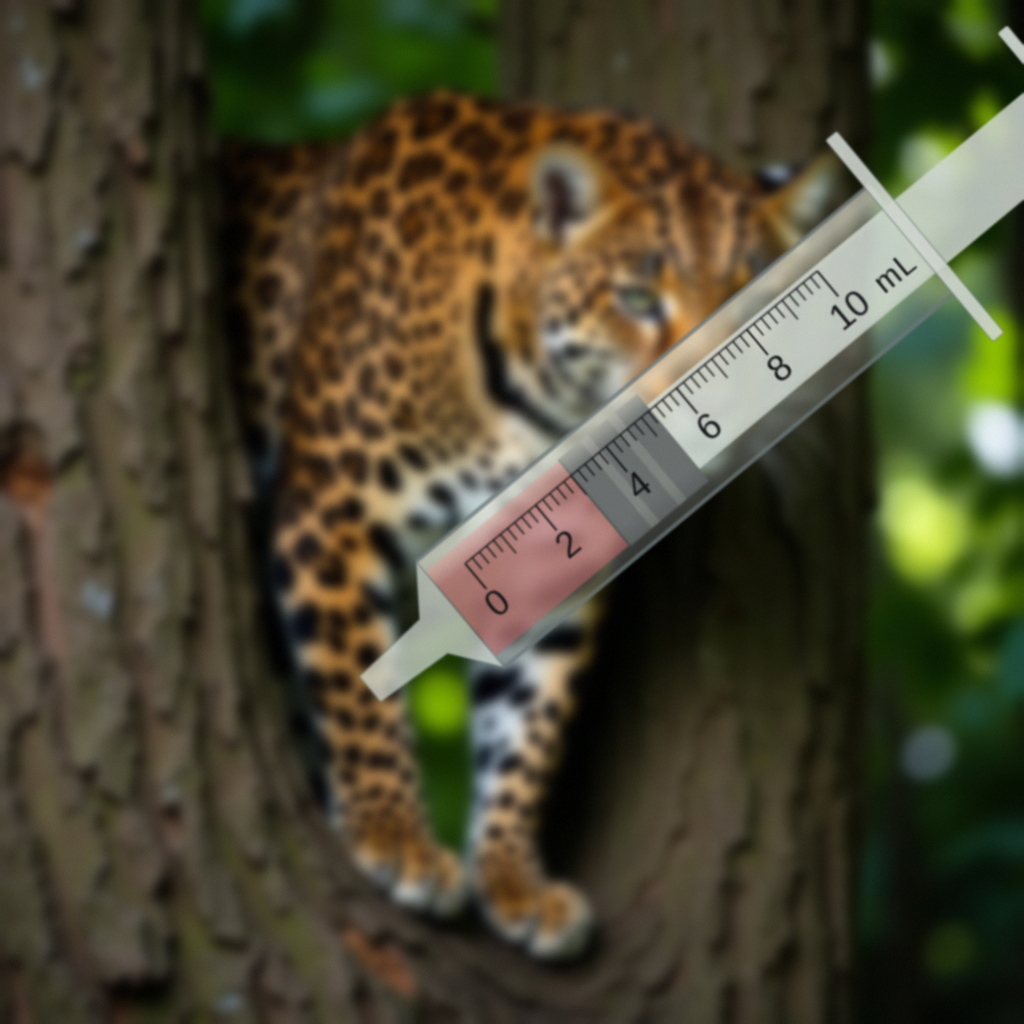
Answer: 3 mL
